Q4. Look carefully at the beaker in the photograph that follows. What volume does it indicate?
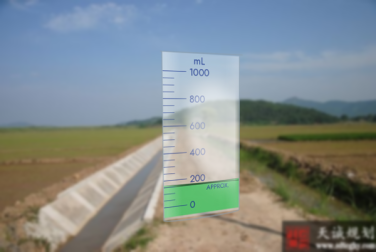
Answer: 150 mL
